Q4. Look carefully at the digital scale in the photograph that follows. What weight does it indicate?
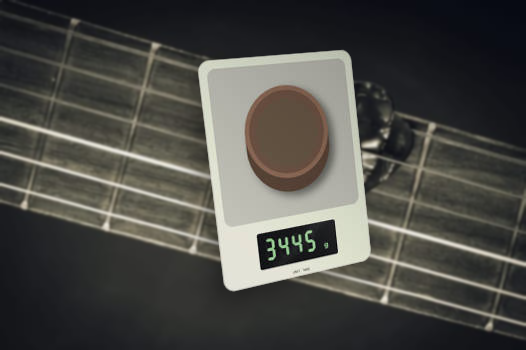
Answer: 3445 g
